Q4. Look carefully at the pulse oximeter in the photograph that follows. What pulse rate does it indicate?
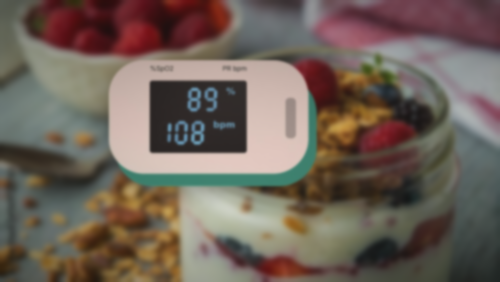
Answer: 108 bpm
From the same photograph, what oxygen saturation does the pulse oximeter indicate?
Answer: 89 %
